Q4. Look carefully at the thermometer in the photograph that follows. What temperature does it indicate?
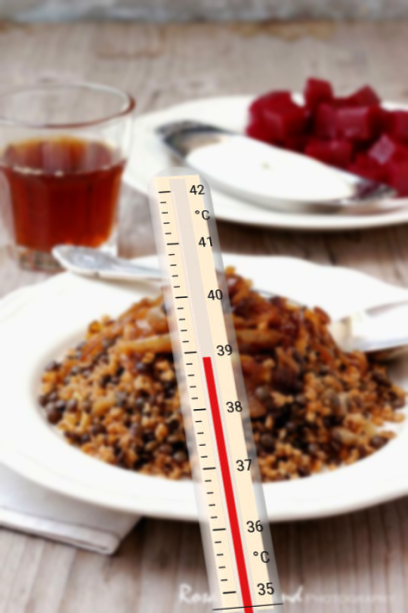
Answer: 38.9 °C
